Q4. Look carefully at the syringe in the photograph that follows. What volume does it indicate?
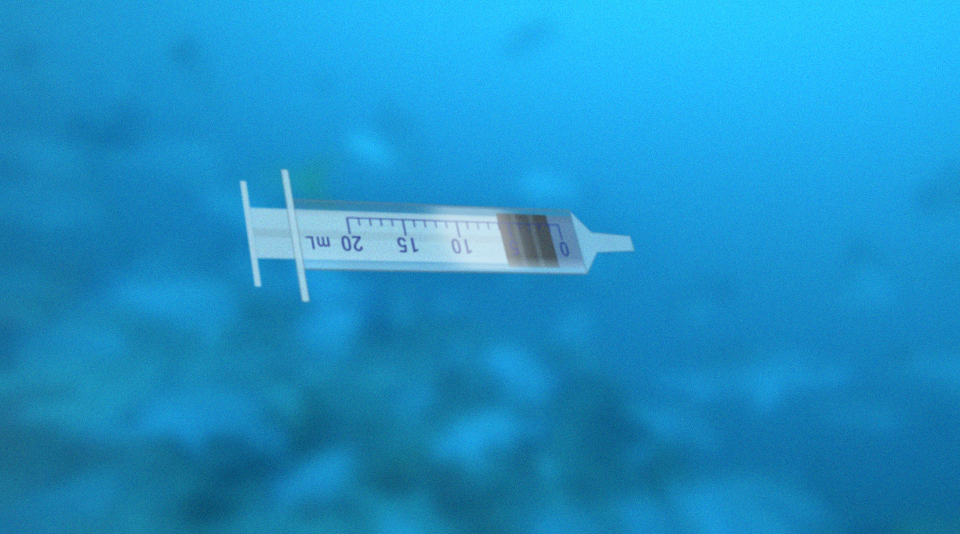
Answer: 1 mL
